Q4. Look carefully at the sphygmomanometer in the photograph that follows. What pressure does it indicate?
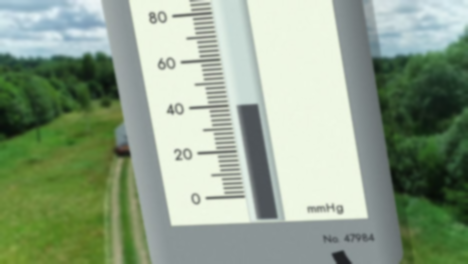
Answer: 40 mmHg
